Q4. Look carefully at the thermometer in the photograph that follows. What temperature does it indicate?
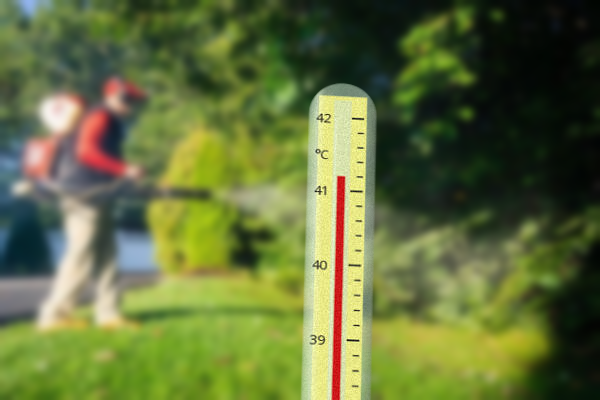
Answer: 41.2 °C
